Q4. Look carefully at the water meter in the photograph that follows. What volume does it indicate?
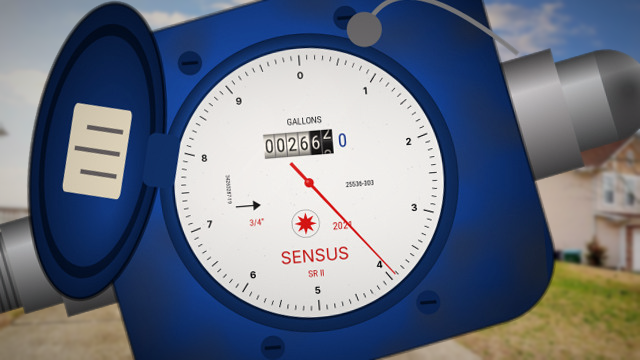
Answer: 26623.9 gal
